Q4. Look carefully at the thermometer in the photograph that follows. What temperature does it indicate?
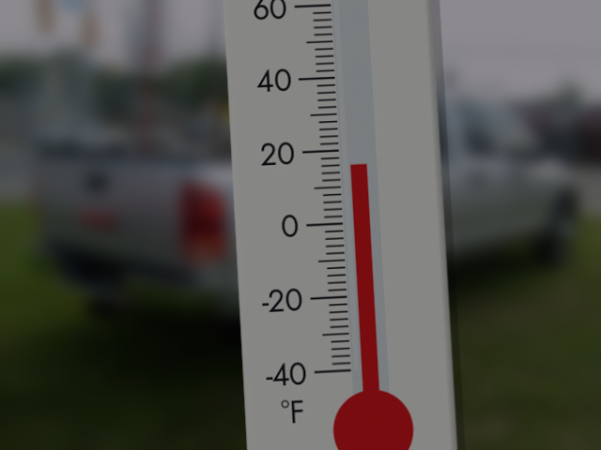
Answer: 16 °F
